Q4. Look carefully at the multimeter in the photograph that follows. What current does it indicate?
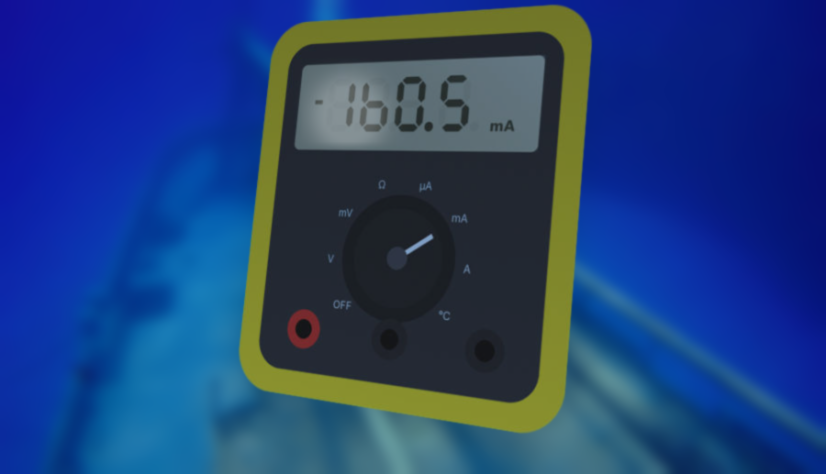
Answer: -160.5 mA
